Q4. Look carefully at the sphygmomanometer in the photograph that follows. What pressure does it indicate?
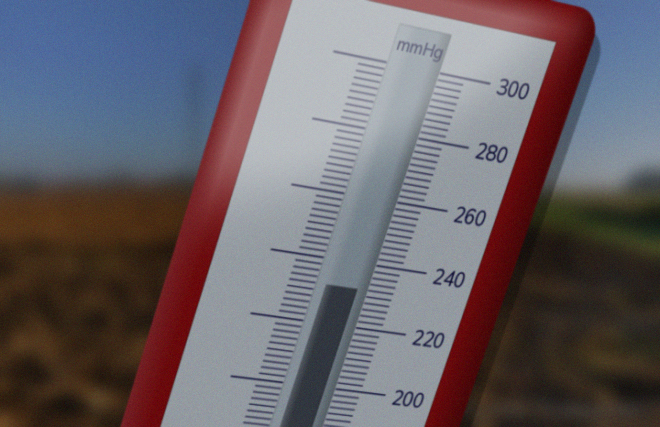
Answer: 232 mmHg
